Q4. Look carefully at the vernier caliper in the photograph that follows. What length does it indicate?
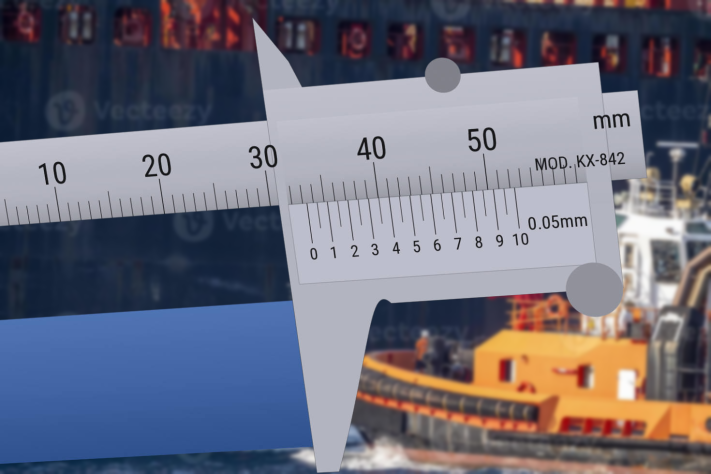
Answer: 33.4 mm
